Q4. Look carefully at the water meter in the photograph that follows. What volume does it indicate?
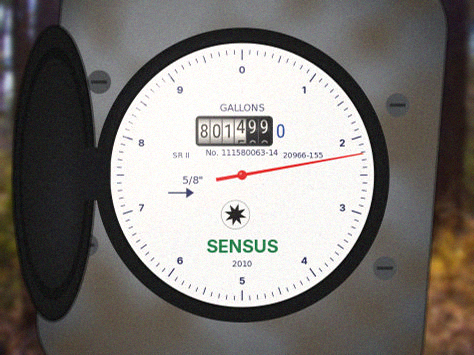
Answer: 8014992.2 gal
